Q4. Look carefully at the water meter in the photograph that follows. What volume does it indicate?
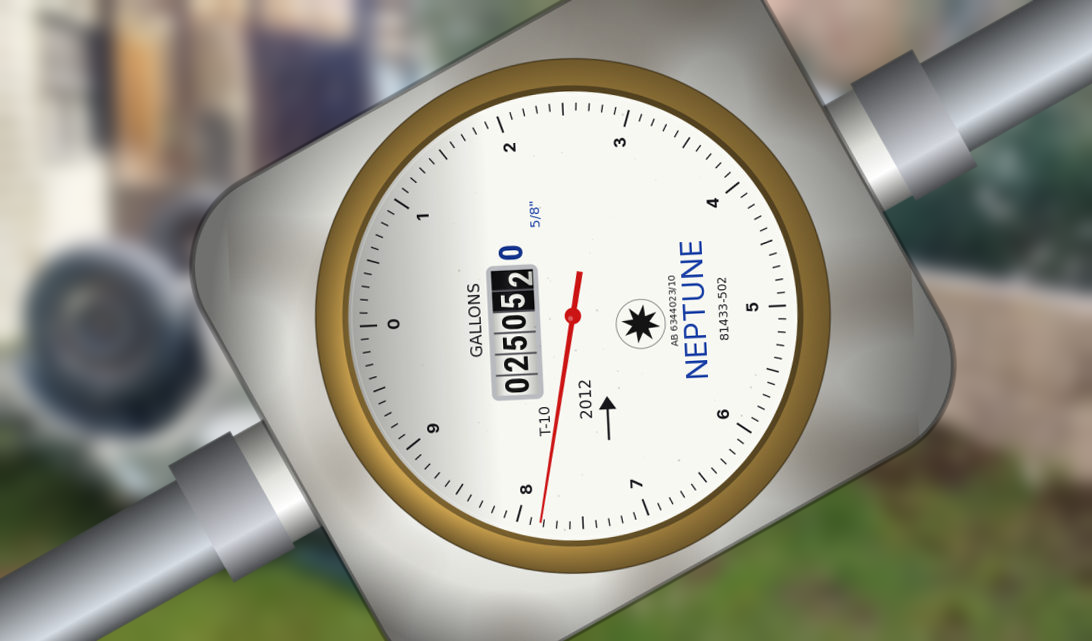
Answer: 250517.8 gal
